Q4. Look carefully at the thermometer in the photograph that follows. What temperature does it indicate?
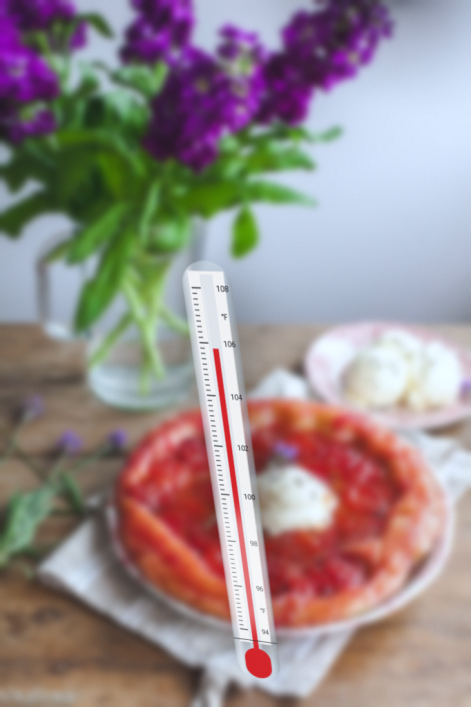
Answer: 105.8 °F
